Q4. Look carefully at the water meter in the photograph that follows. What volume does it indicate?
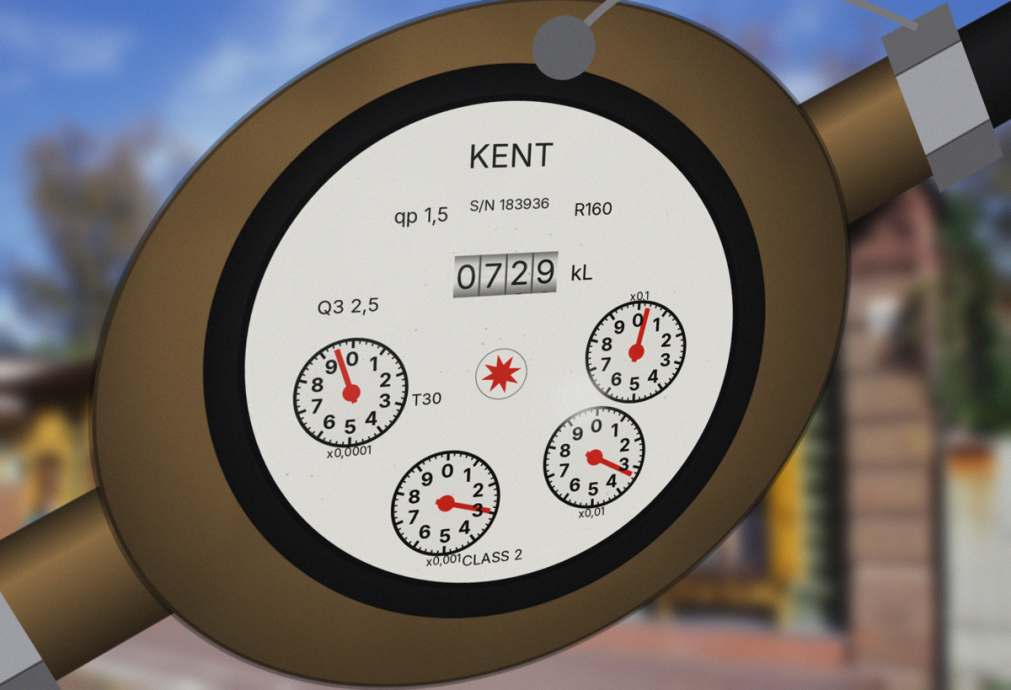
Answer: 729.0329 kL
